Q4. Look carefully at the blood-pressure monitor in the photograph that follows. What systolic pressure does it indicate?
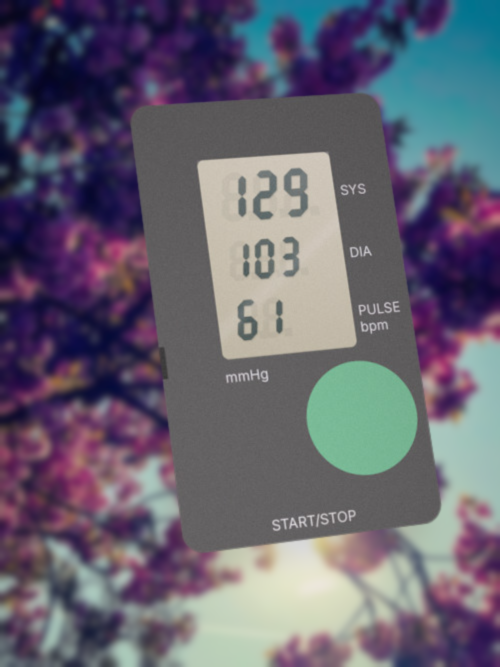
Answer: 129 mmHg
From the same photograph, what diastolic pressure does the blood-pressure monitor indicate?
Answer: 103 mmHg
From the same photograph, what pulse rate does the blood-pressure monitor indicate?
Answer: 61 bpm
